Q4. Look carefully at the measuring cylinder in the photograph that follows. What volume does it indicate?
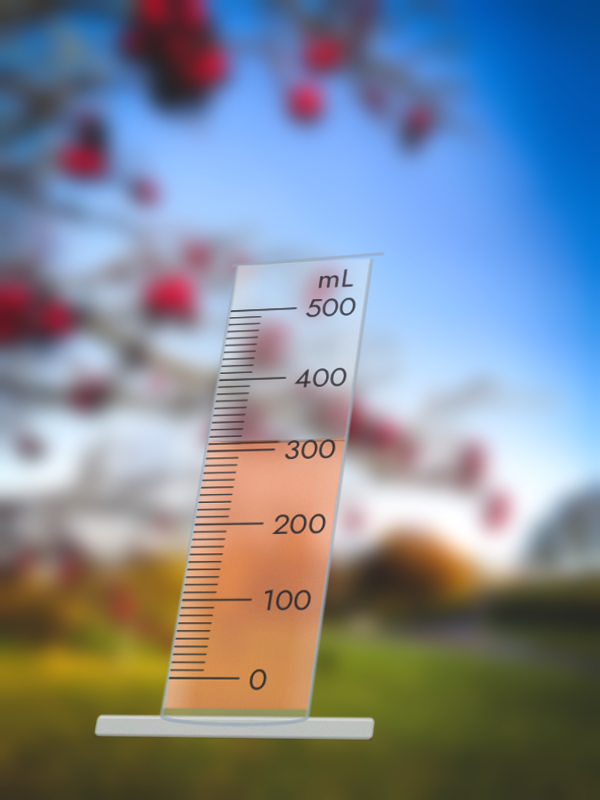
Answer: 310 mL
